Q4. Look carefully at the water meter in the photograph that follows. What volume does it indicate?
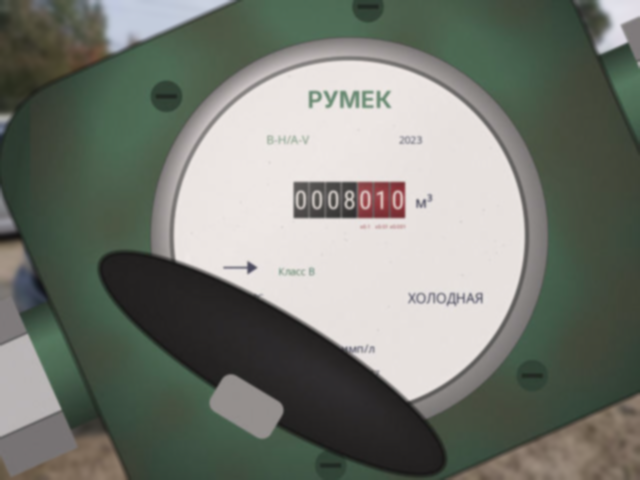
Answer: 8.010 m³
